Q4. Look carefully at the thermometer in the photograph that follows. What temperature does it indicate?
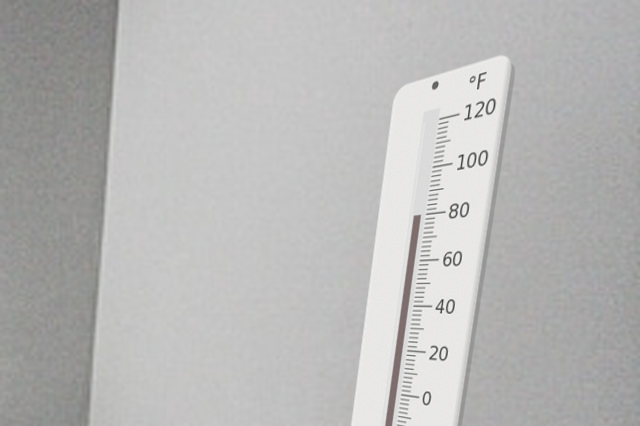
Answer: 80 °F
